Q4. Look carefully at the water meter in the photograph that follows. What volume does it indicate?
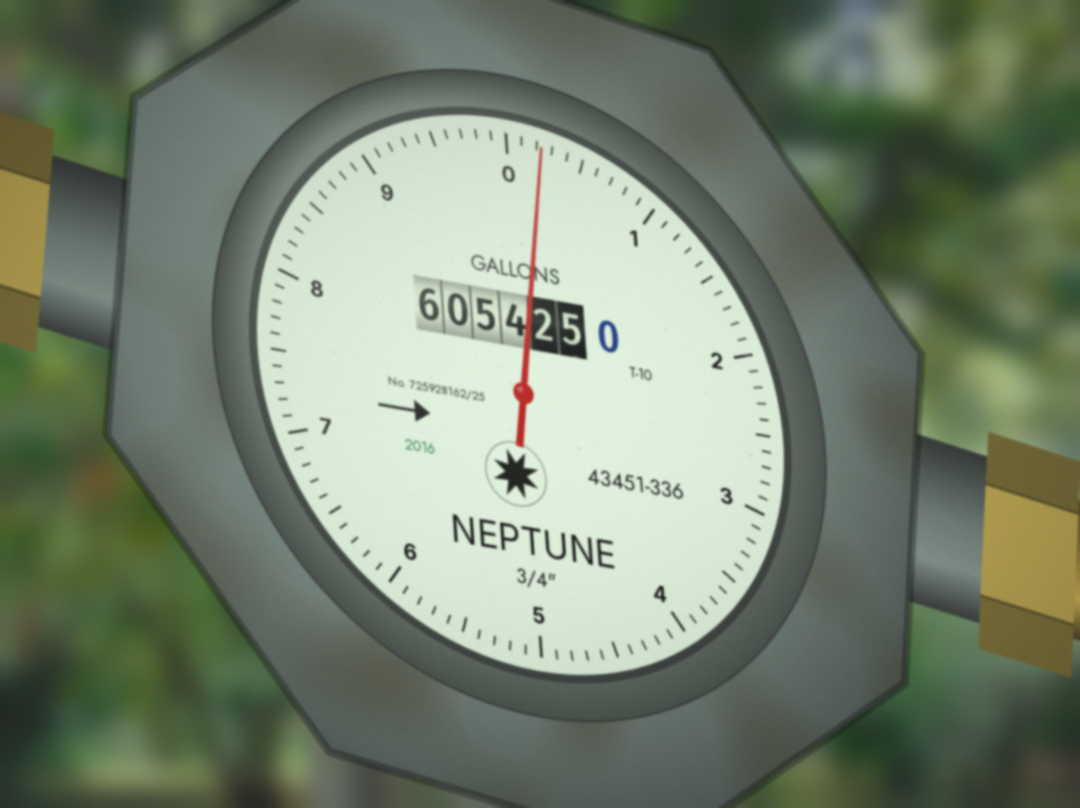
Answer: 6054250.2 gal
